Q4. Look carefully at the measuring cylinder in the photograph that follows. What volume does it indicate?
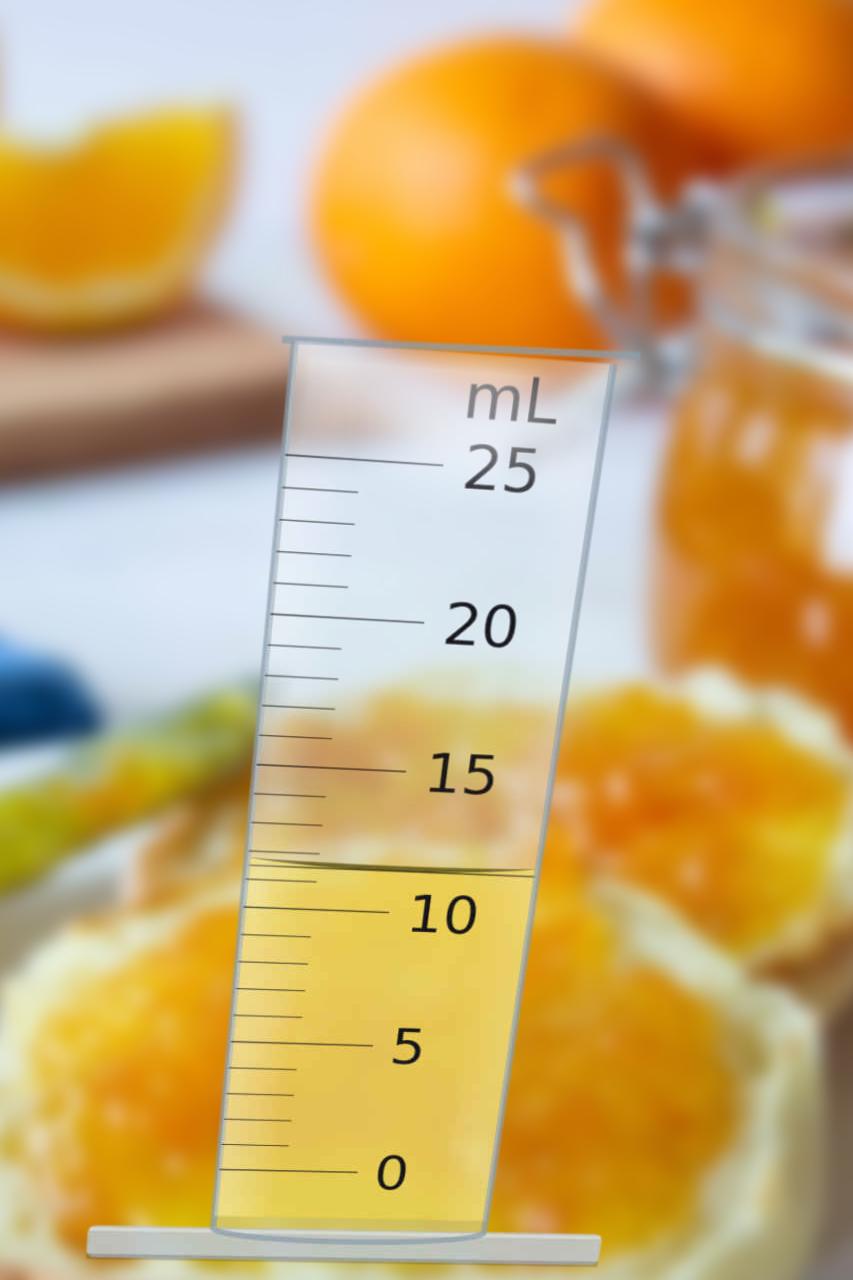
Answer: 11.5 mL
